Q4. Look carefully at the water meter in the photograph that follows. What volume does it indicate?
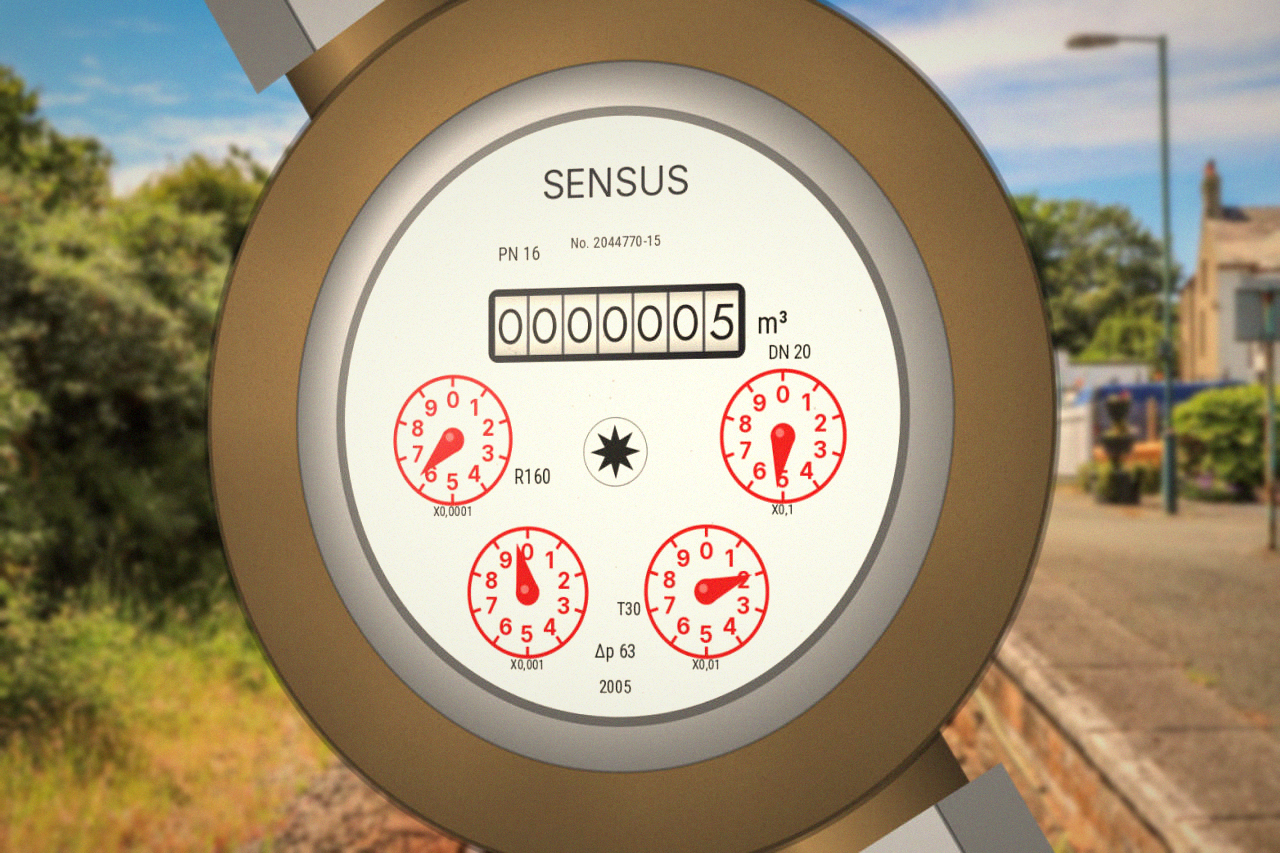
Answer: 5.5196 m³
